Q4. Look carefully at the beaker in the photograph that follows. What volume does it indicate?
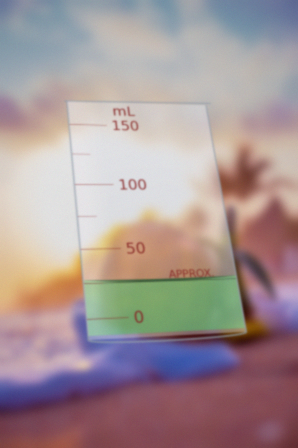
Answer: 25 mL
